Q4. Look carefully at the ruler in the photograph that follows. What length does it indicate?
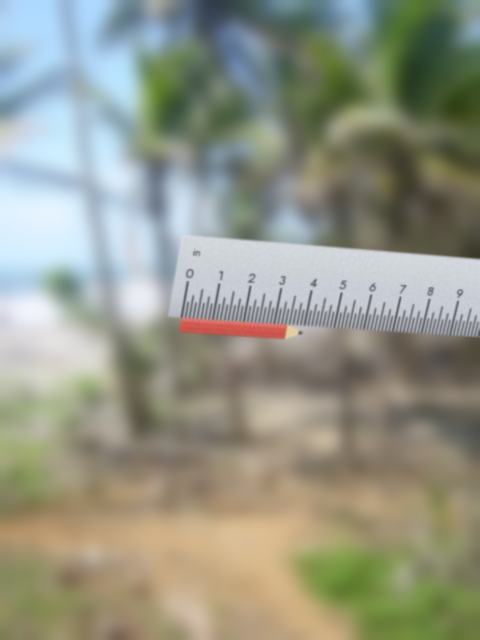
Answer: 4 in
